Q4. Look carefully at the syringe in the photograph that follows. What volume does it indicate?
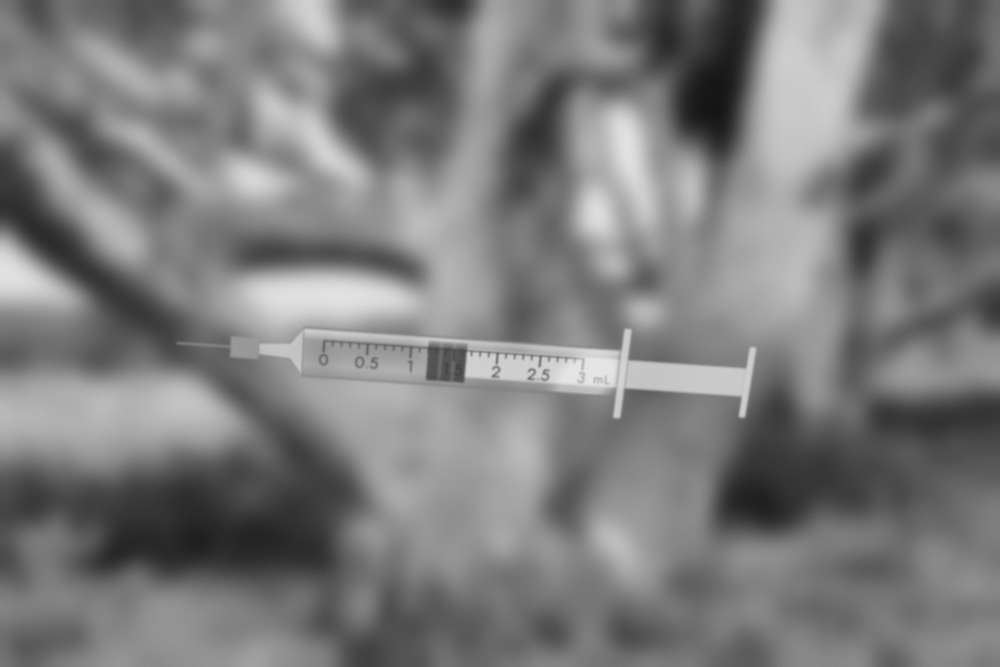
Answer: 1.2 mL
